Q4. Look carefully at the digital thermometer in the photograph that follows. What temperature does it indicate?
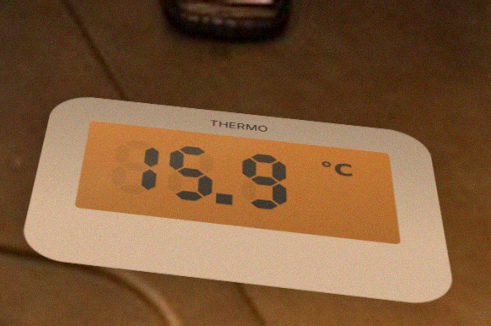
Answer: 15.9 °C
